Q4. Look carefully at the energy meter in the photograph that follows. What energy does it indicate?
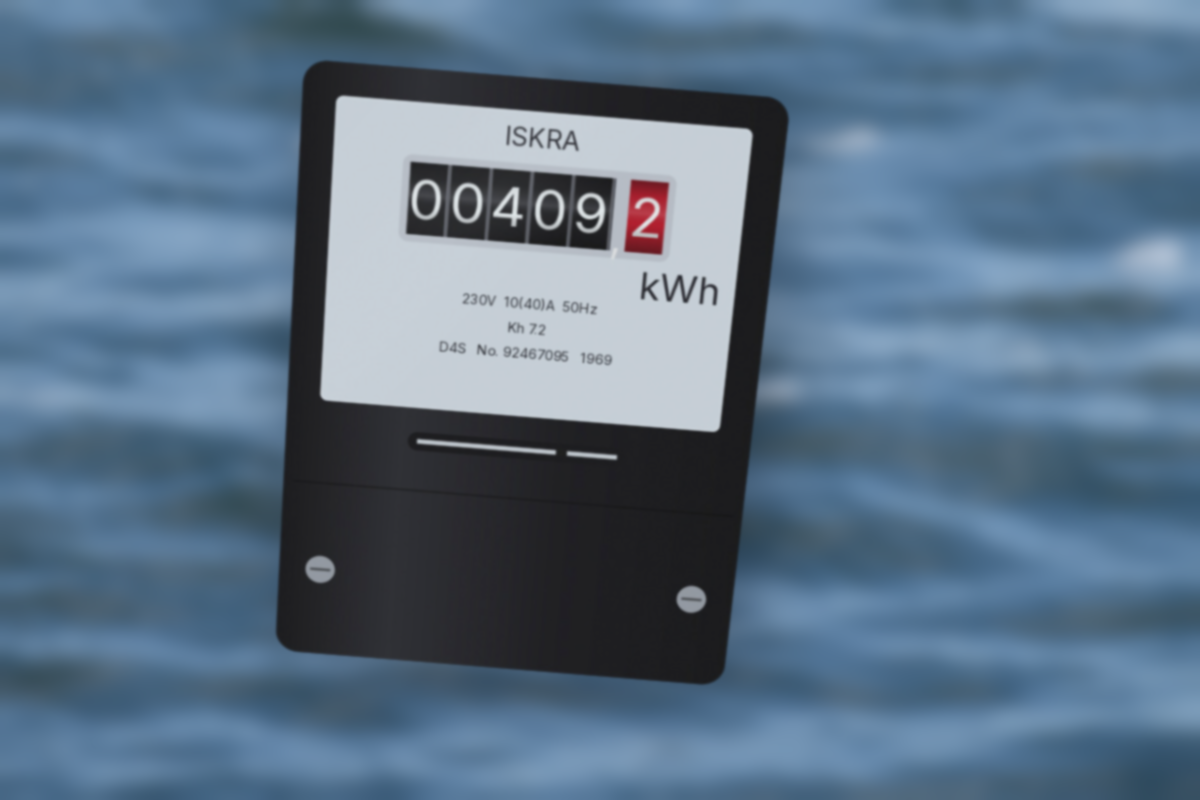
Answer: 409.2 kWh
